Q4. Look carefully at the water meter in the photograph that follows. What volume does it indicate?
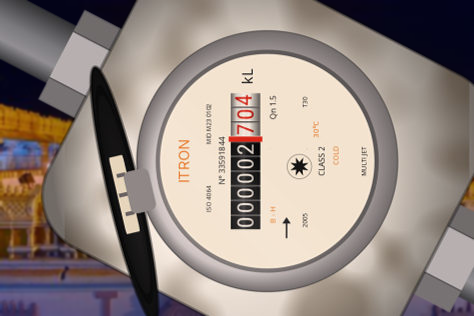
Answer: 2.704 kL
